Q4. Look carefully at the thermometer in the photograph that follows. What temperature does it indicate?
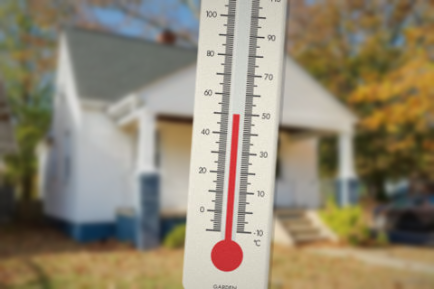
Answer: 50 °C
